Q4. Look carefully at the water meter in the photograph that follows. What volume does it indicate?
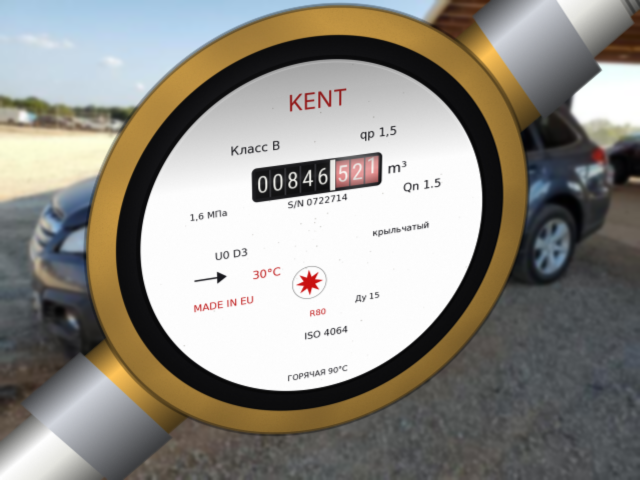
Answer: 846.521 m³
